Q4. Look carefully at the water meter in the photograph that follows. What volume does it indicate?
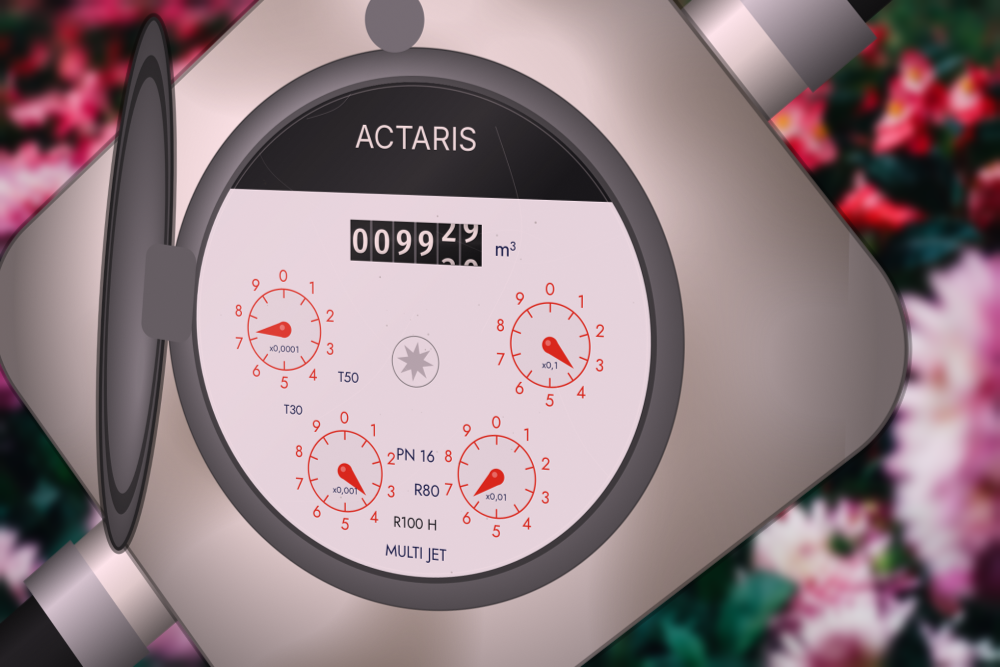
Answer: 9929.3637 m³
